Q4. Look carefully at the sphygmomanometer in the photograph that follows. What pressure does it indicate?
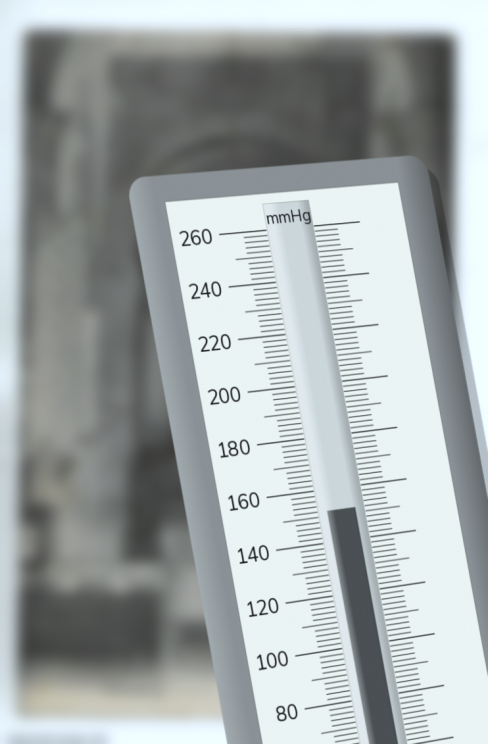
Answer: 152 mmHg
